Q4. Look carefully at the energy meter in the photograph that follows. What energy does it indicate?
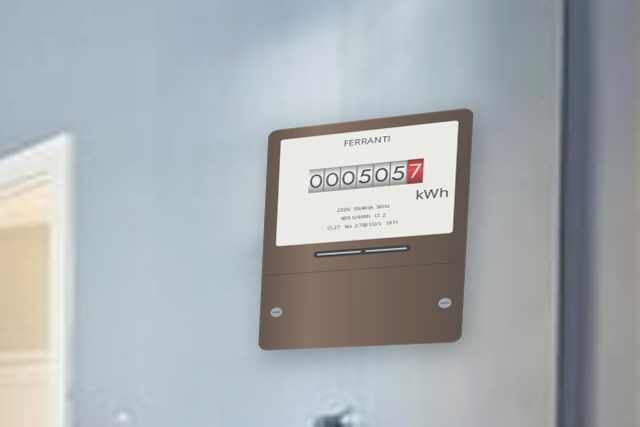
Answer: 505.7 kWh
